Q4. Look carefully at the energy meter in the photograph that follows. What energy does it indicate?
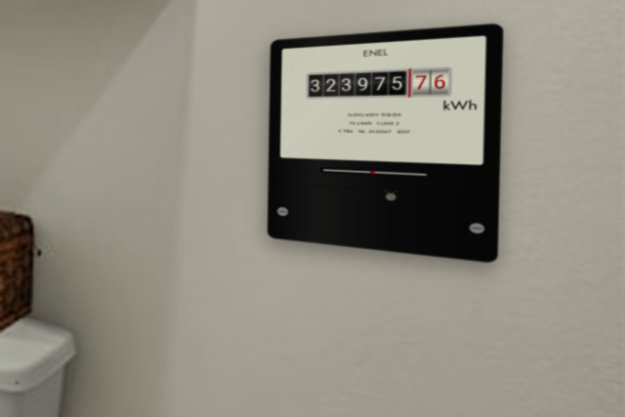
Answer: 323975.76 kWh
